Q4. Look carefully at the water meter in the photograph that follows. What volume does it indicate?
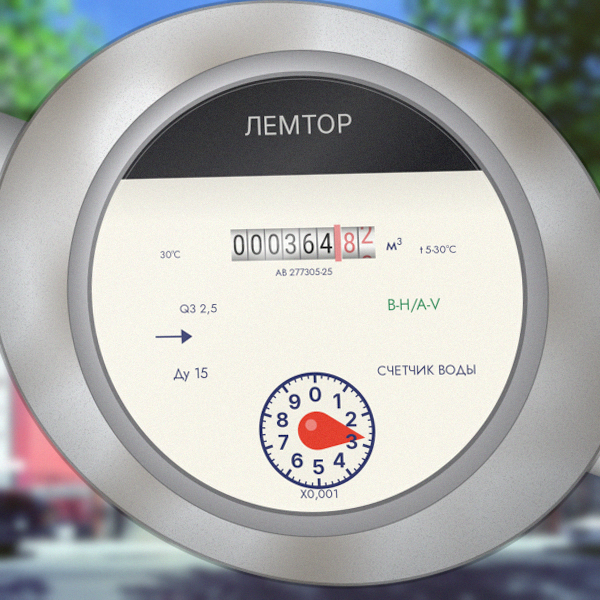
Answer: 364.822 m³
